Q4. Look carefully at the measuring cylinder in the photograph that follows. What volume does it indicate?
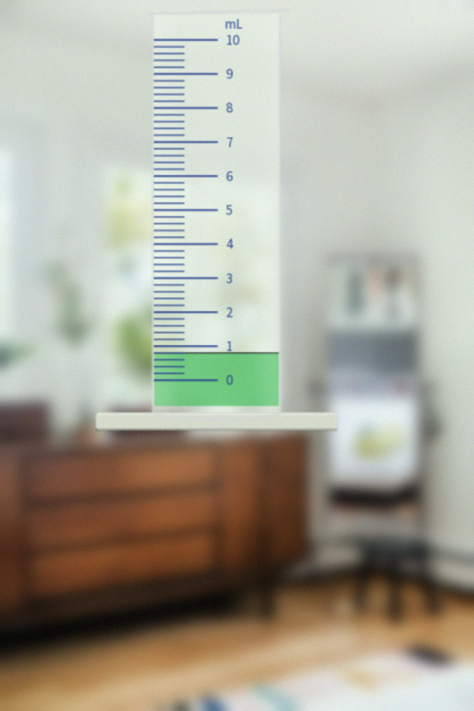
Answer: 0.8 mL
